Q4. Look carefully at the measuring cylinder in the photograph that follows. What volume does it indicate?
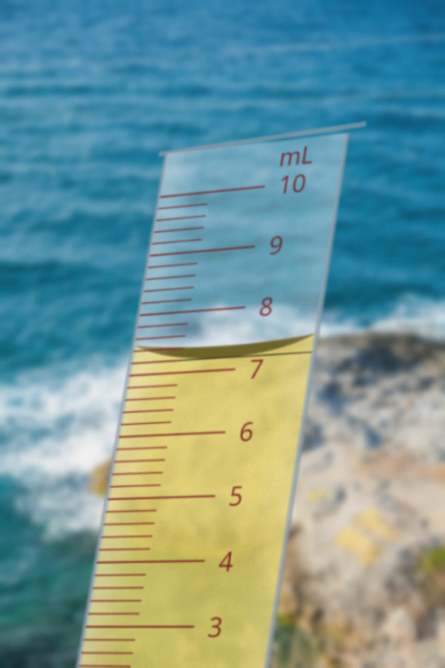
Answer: 7.2 mL
